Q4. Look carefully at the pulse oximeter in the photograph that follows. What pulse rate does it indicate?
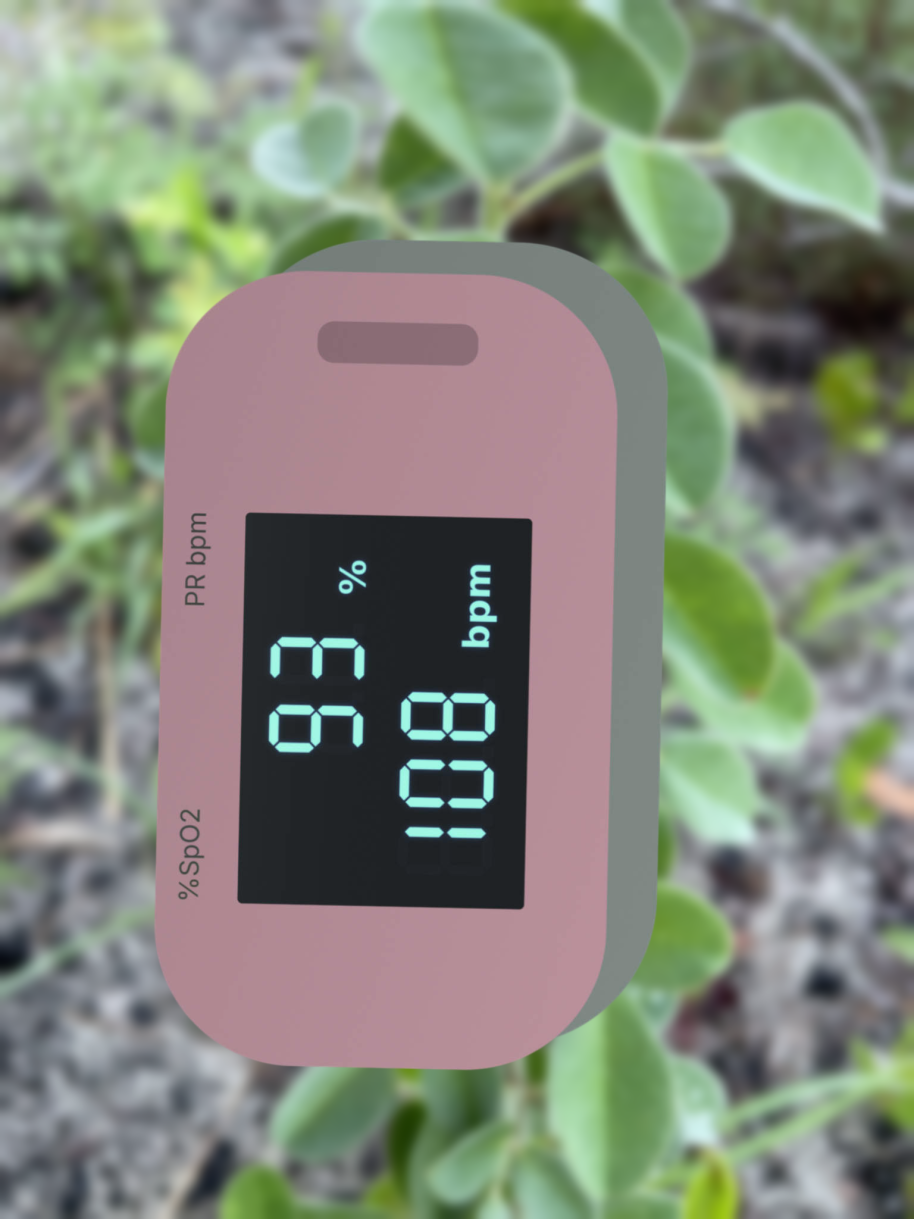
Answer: 108 bpm
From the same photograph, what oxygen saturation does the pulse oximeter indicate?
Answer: 93 %
